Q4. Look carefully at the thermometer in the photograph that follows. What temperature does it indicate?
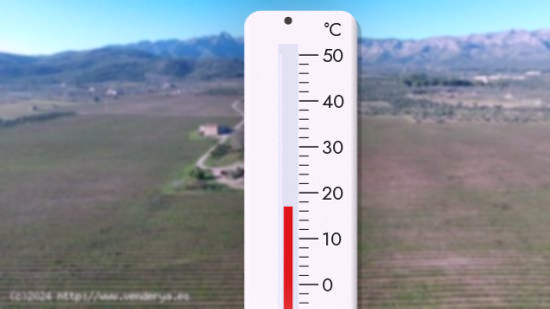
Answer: 17 °C
